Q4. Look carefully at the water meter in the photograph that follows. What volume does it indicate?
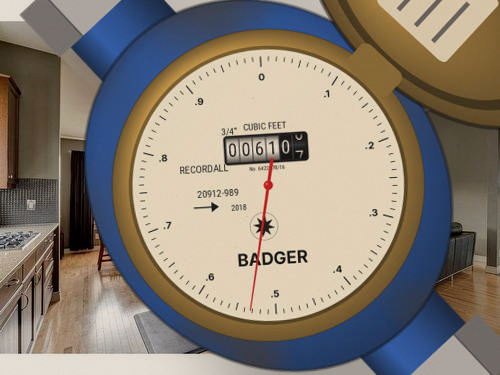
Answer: 6106.53 ft³
